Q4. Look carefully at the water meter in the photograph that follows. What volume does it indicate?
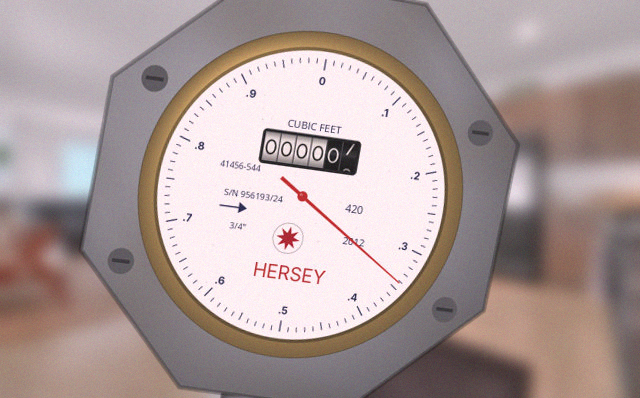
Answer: 7.34 ft³
